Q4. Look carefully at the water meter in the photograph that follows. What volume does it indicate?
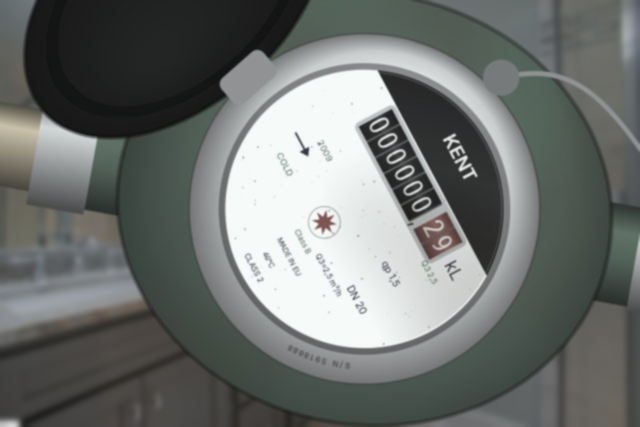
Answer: 0.29 kL
